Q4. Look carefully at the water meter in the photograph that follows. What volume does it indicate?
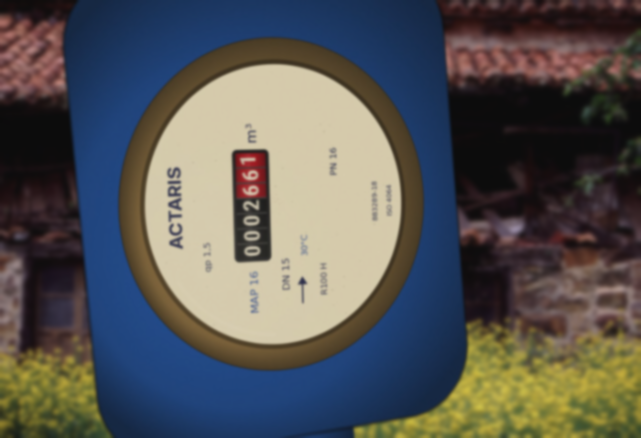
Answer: 2.661 m³
